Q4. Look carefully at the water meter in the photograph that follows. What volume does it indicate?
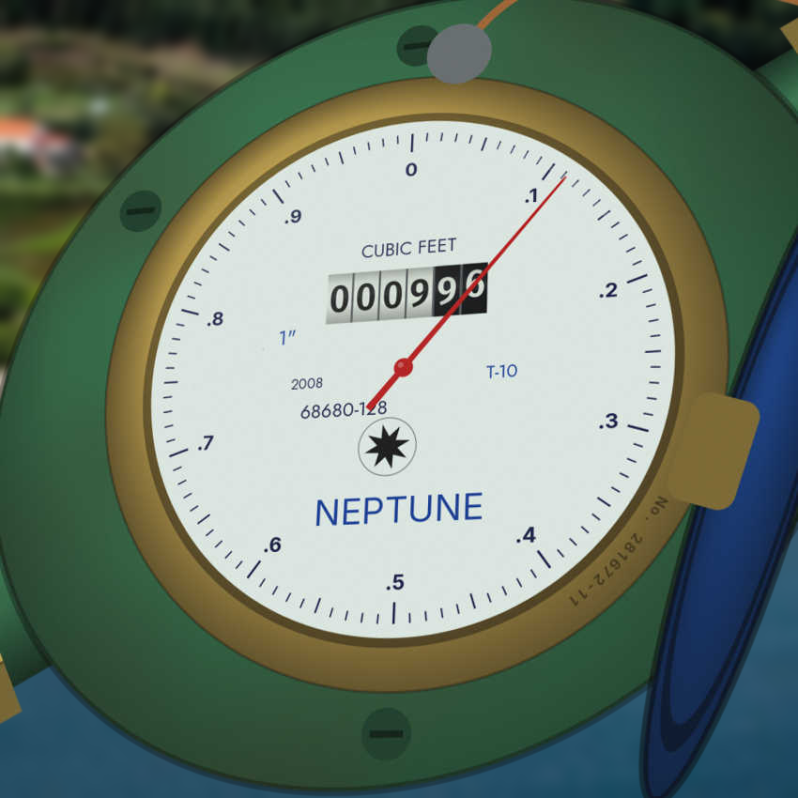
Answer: 996.11 ft³
